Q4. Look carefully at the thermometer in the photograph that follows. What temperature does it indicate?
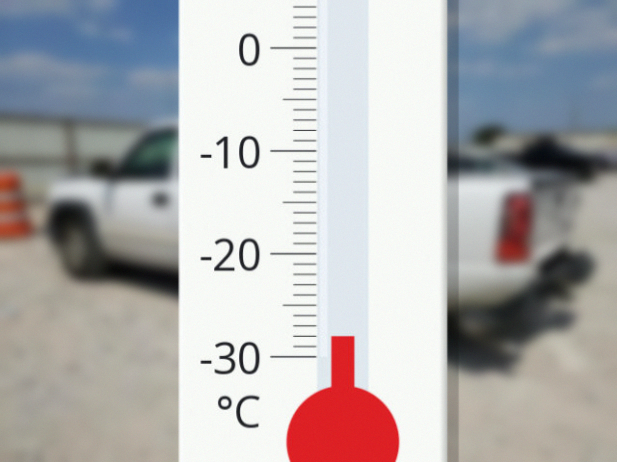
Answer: -28 °C
